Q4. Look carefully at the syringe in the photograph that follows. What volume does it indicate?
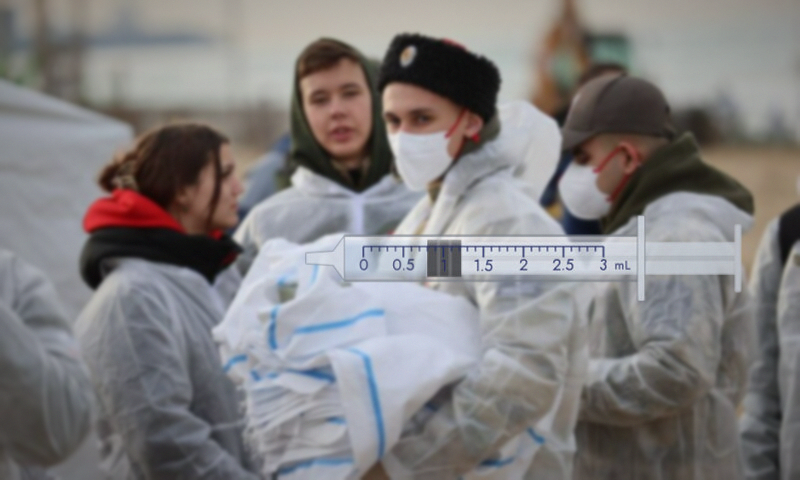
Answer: 0.8 mL
